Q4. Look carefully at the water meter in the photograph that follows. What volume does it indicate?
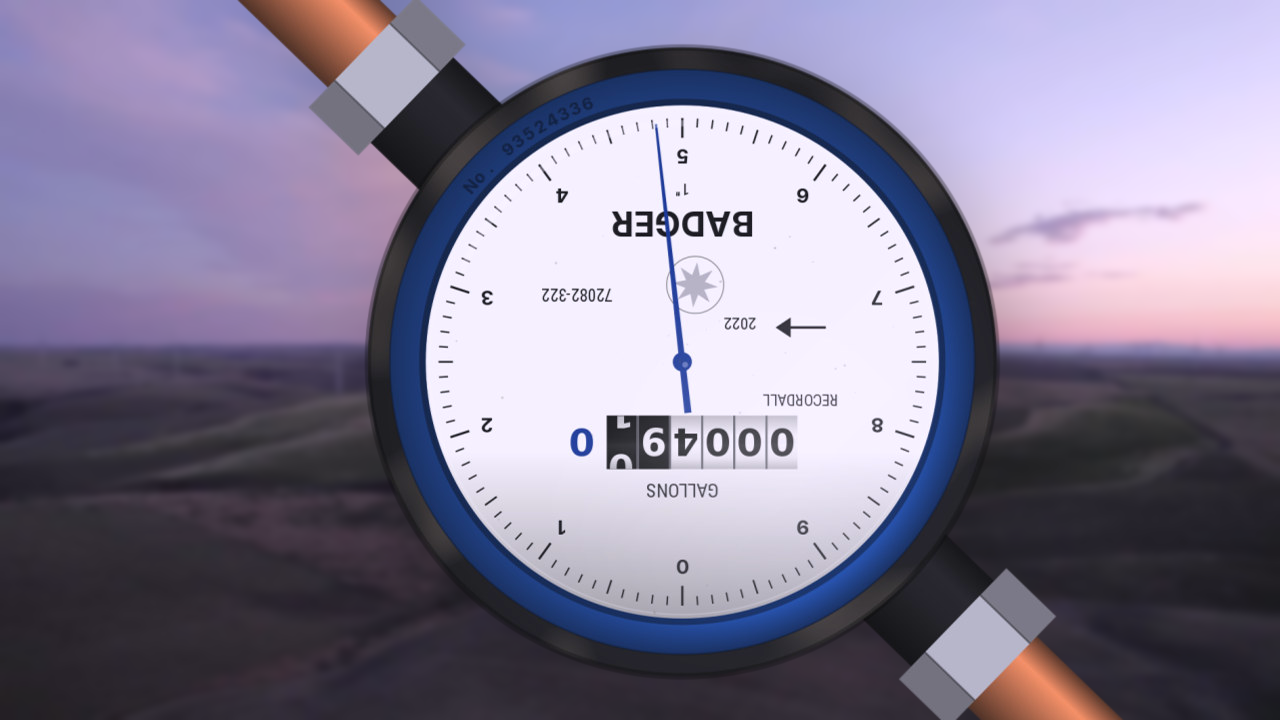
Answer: 4904.8 gal
